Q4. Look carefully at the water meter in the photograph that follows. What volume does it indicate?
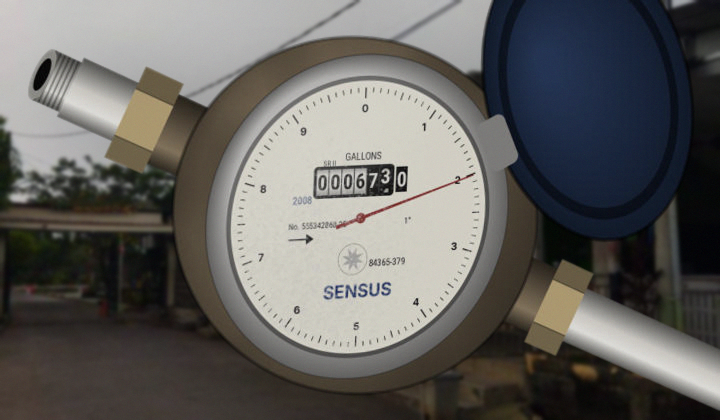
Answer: 6732.0 gal
